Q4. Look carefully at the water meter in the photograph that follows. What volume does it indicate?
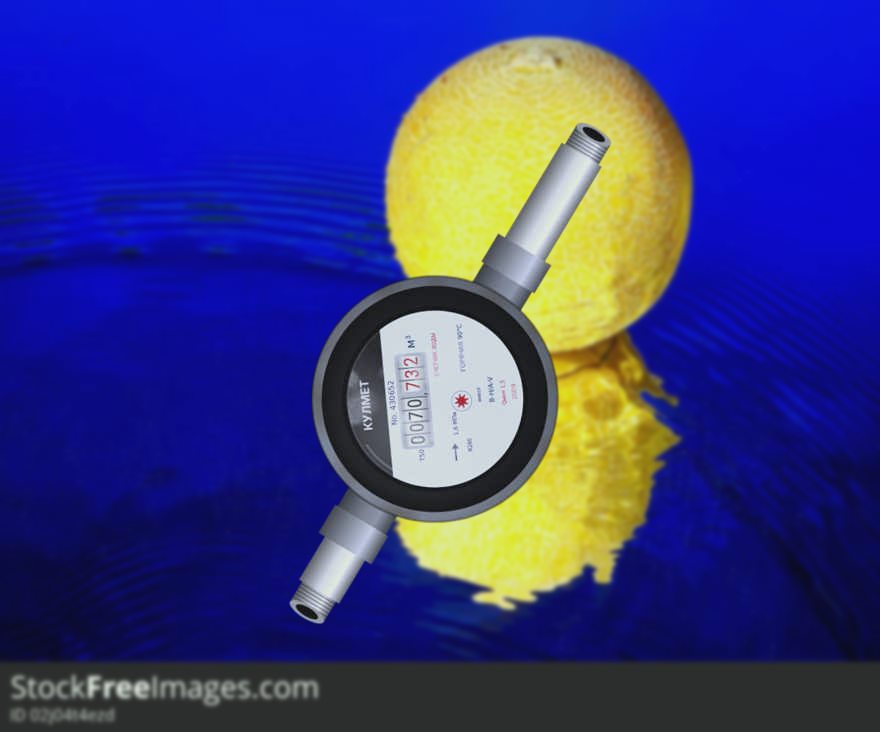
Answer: 70.732 m³
